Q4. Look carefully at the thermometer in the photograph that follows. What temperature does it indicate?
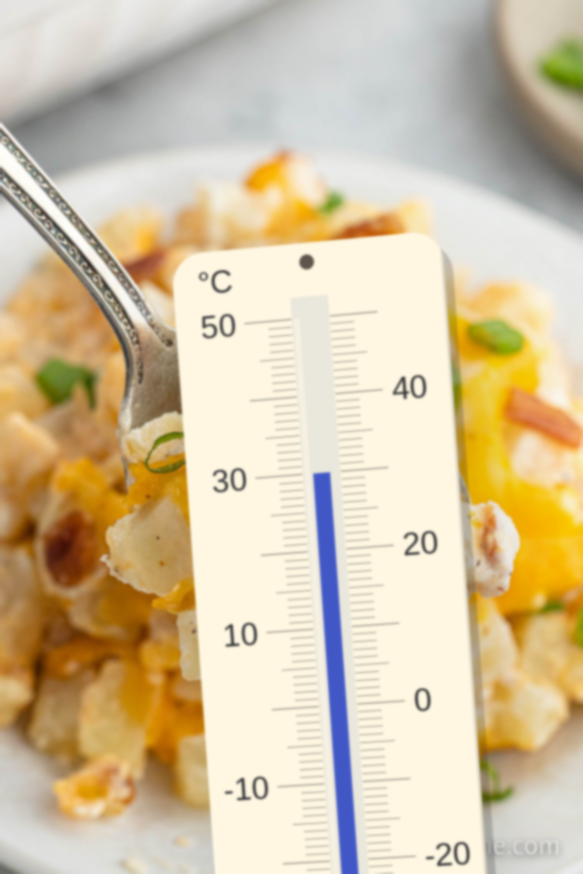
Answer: 30 °C
